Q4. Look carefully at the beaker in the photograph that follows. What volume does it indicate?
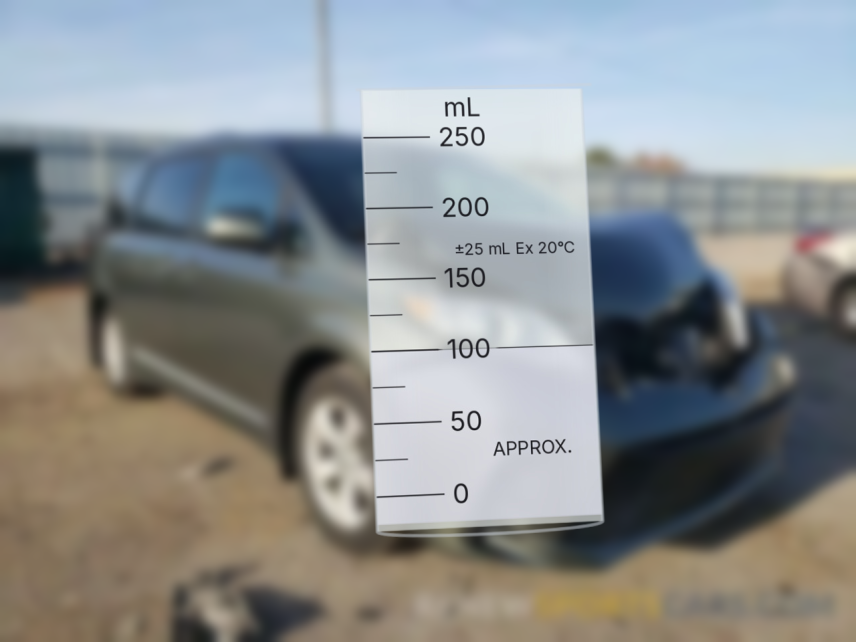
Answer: 100 mL
